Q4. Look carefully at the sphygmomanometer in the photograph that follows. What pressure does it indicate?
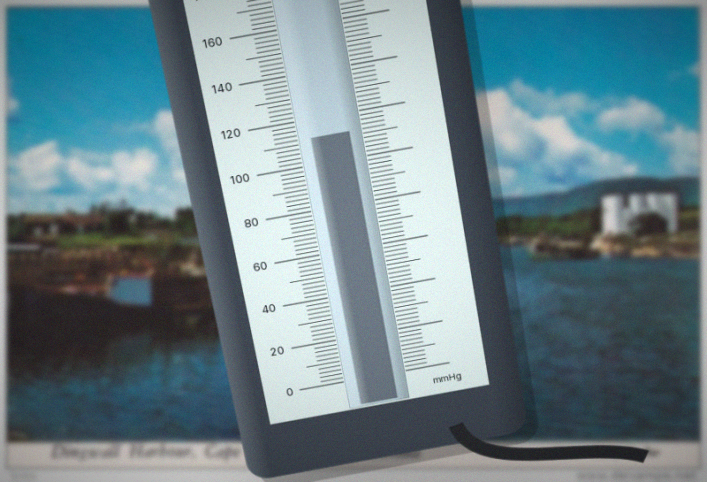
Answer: 112 mmHg
